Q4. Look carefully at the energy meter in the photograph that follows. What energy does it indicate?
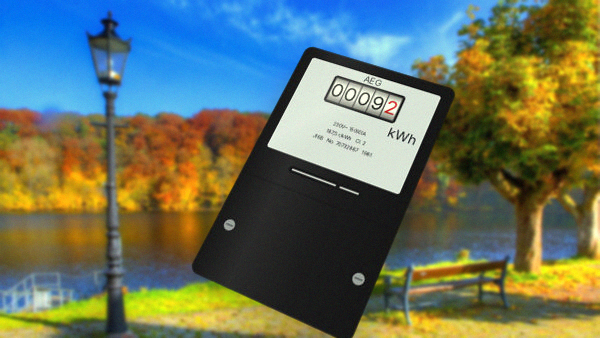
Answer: 9.2 kWh
